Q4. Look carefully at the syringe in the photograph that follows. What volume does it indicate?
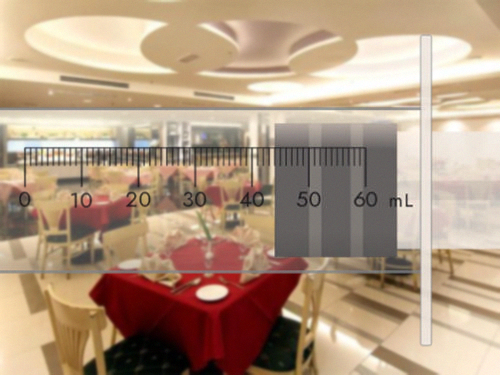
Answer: 44 mL
